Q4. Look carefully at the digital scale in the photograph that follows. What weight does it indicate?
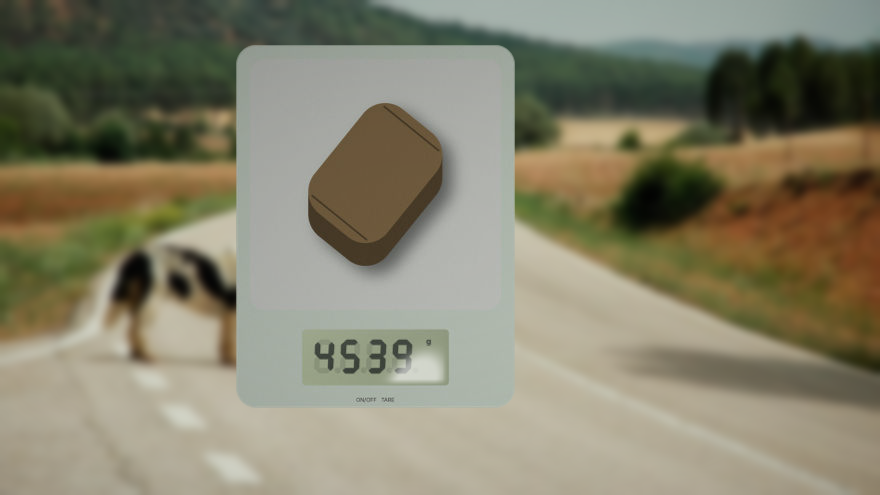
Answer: 4539 g
